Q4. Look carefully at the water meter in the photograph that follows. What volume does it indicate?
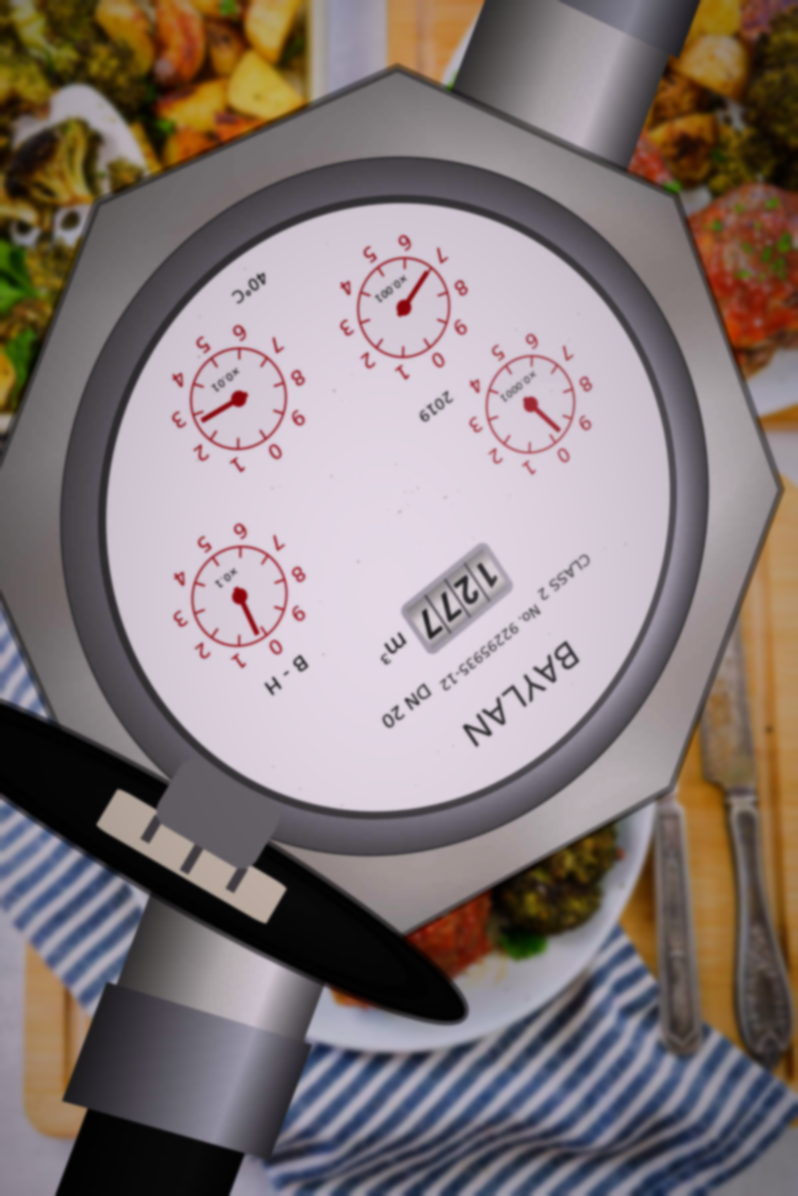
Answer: 1277.0269 m³
